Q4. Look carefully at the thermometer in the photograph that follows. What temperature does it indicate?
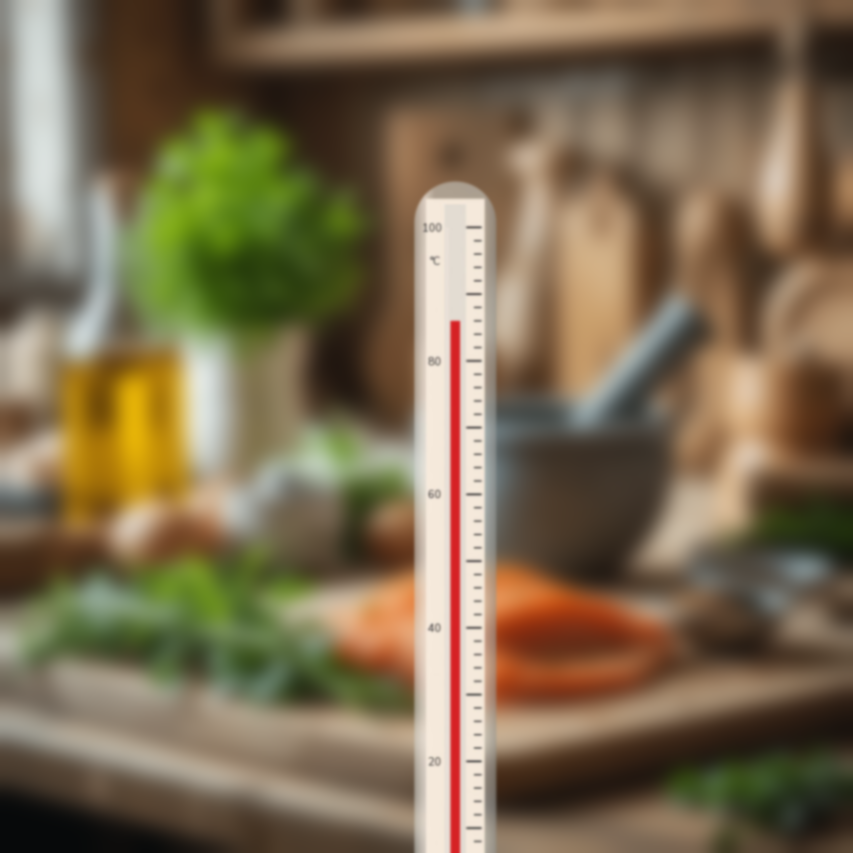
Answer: 86 °C
